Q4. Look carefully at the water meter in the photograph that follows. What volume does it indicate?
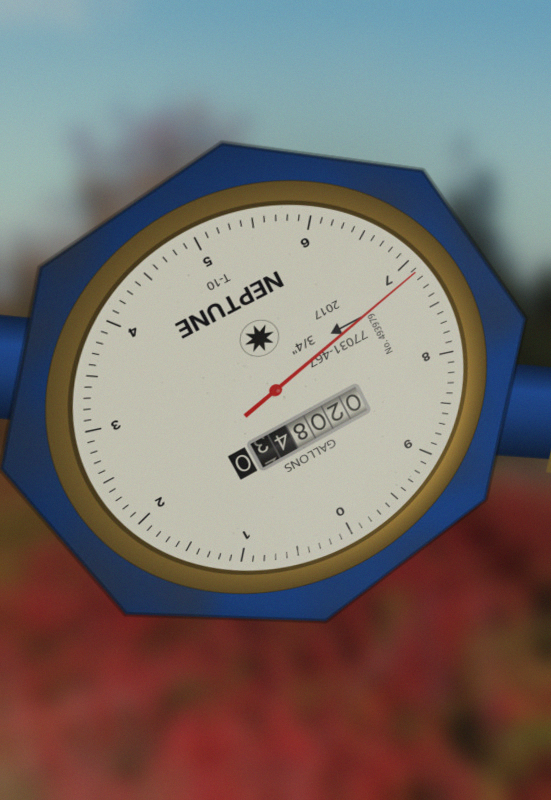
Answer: 208427.1 gal
